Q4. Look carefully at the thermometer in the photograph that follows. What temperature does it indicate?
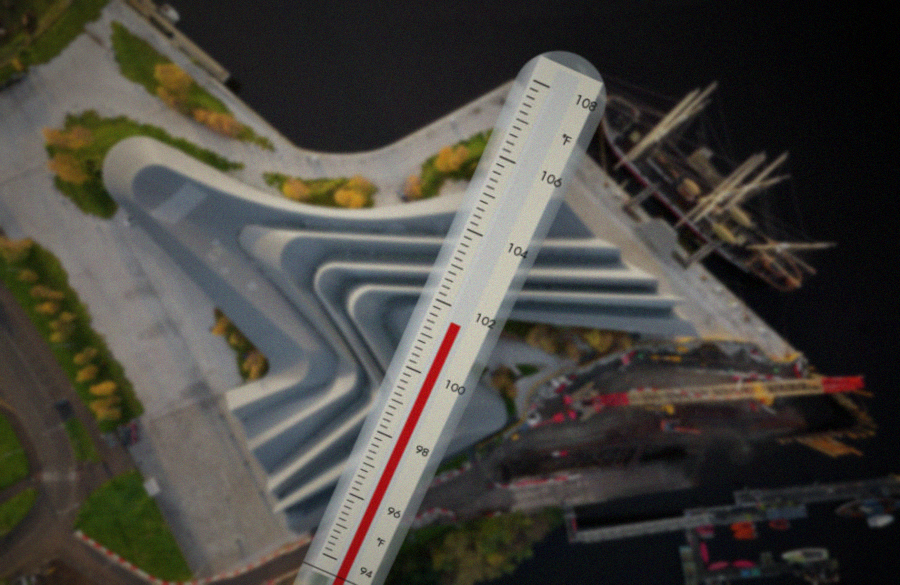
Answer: 101.6 °F
